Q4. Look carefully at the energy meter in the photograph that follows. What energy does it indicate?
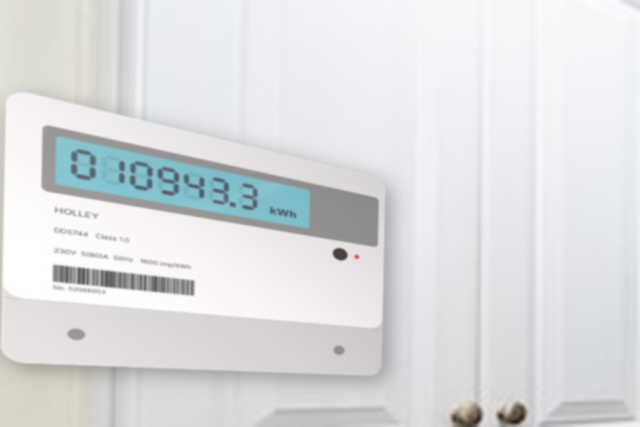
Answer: 10943.3 kWh
